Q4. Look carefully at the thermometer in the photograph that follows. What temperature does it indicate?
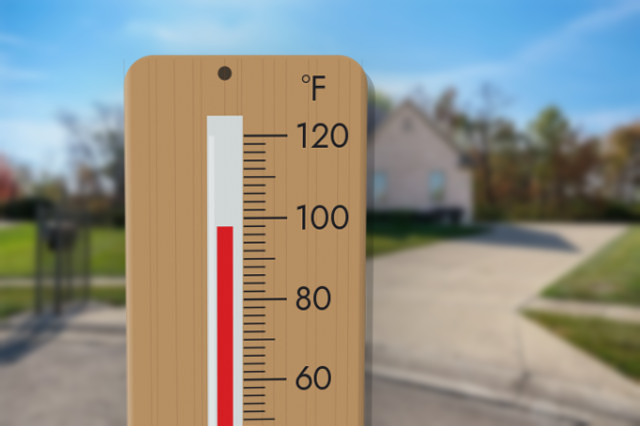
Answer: 98 °F
